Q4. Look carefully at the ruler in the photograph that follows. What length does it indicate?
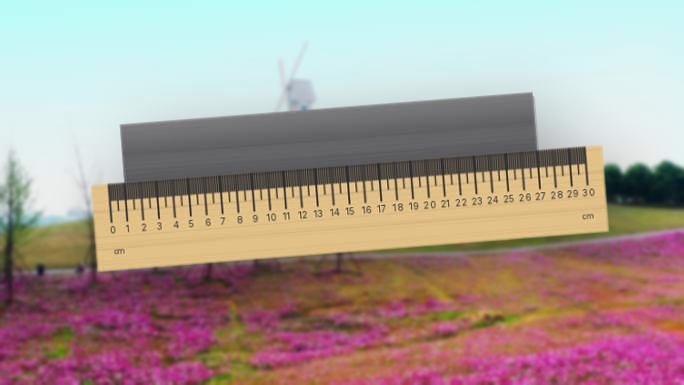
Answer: 26 cm
